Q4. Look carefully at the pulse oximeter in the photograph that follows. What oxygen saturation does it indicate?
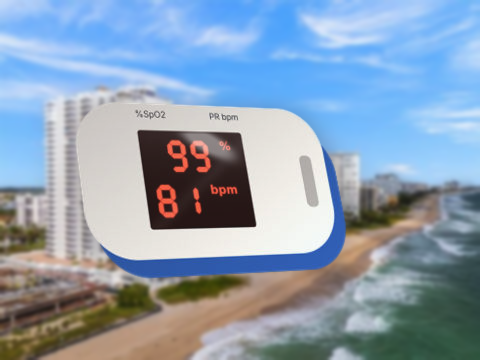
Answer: 99 %
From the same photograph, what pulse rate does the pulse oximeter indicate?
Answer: 81 bpm
